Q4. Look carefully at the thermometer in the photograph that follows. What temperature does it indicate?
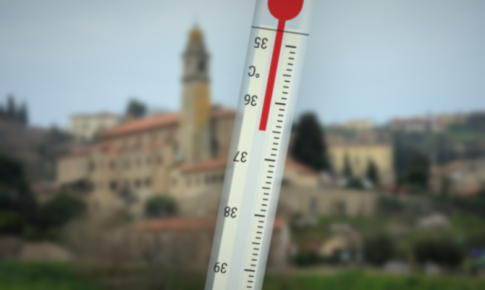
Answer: 36.5 °C
